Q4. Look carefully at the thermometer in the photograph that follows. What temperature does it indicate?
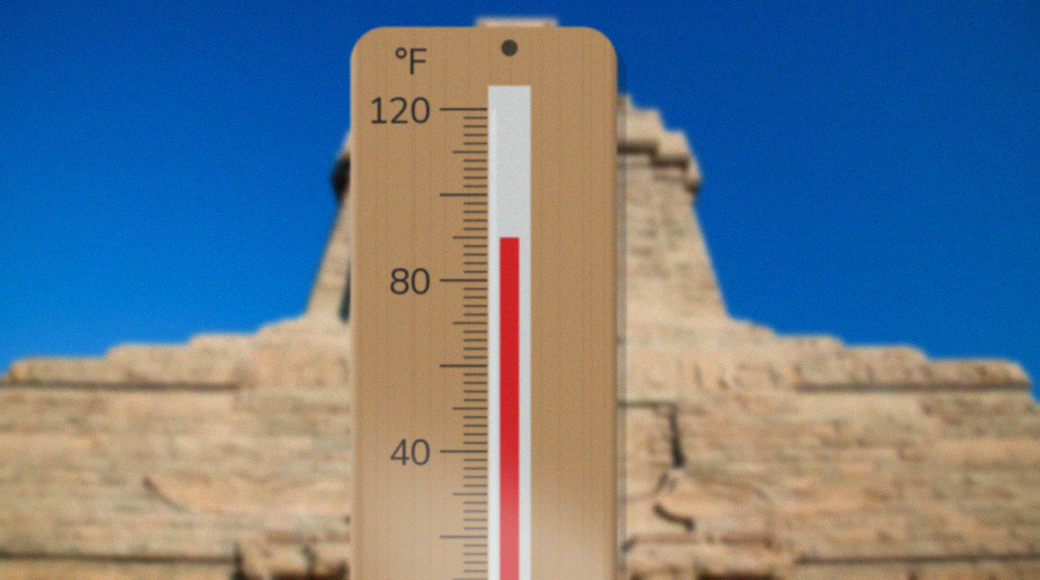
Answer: 90 °F
